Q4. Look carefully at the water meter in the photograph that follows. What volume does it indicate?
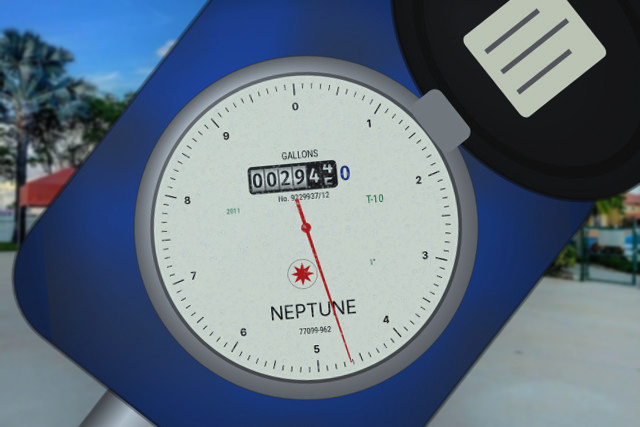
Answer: 29444.6 gal
